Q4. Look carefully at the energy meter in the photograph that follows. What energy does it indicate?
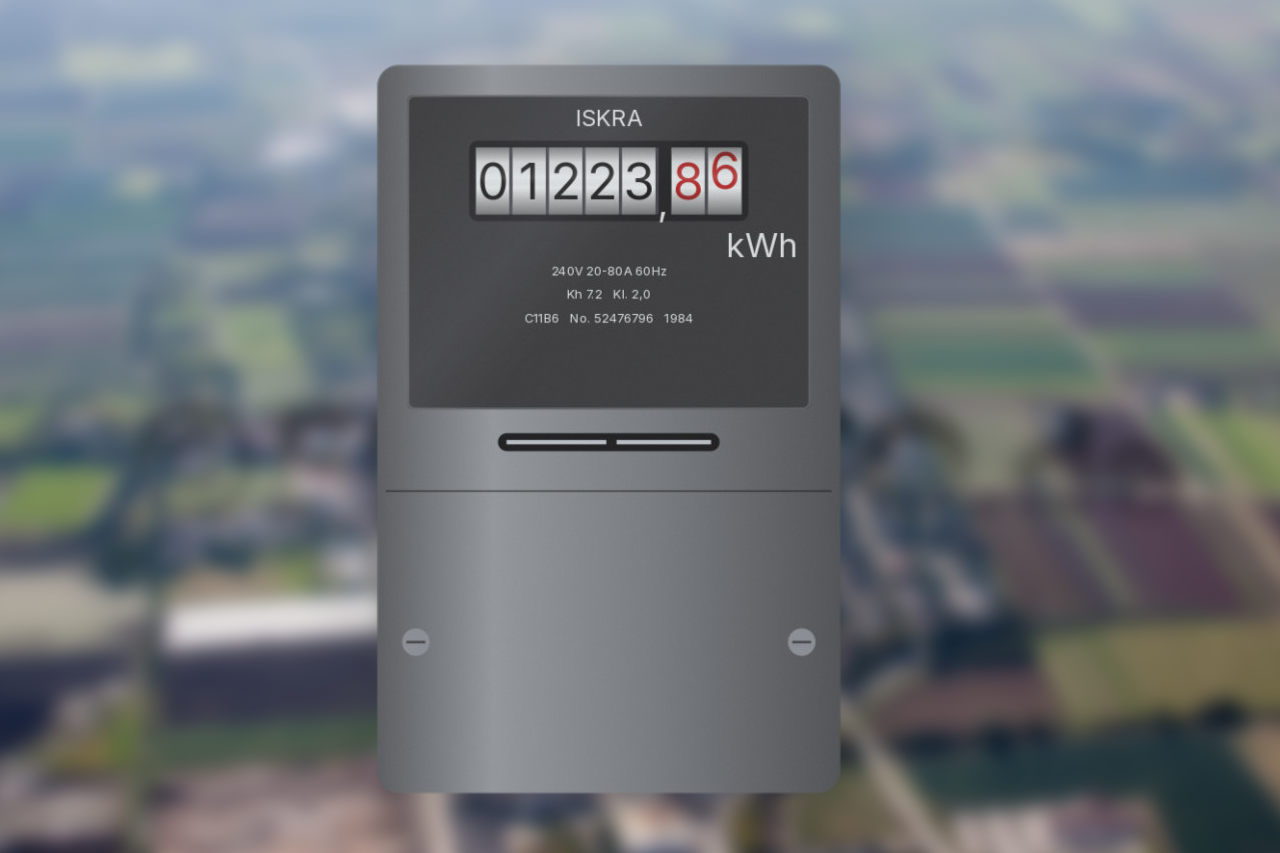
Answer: 1223.86 kWh
